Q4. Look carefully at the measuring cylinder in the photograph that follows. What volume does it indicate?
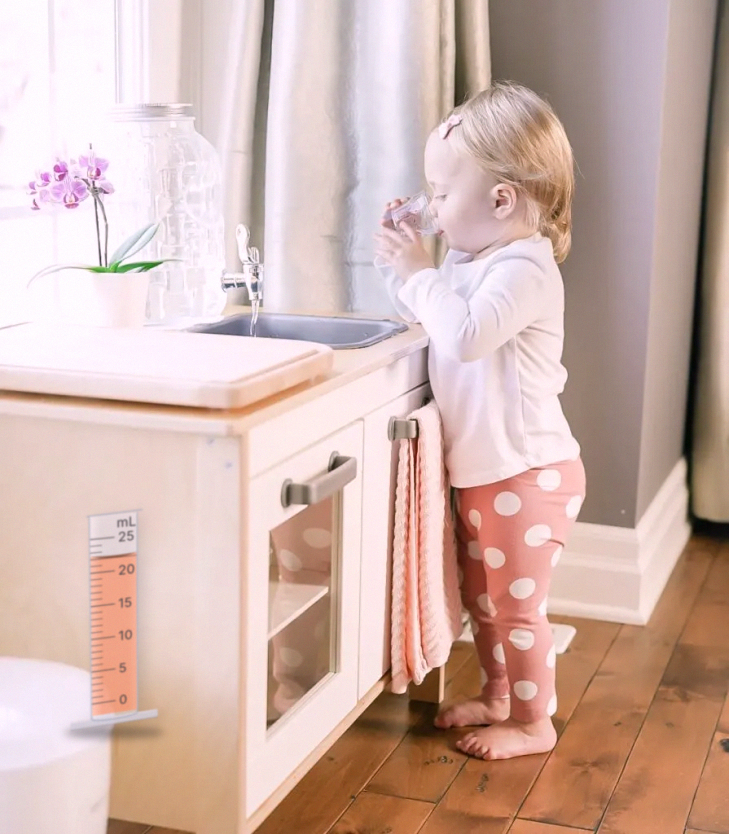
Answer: 22 mL
